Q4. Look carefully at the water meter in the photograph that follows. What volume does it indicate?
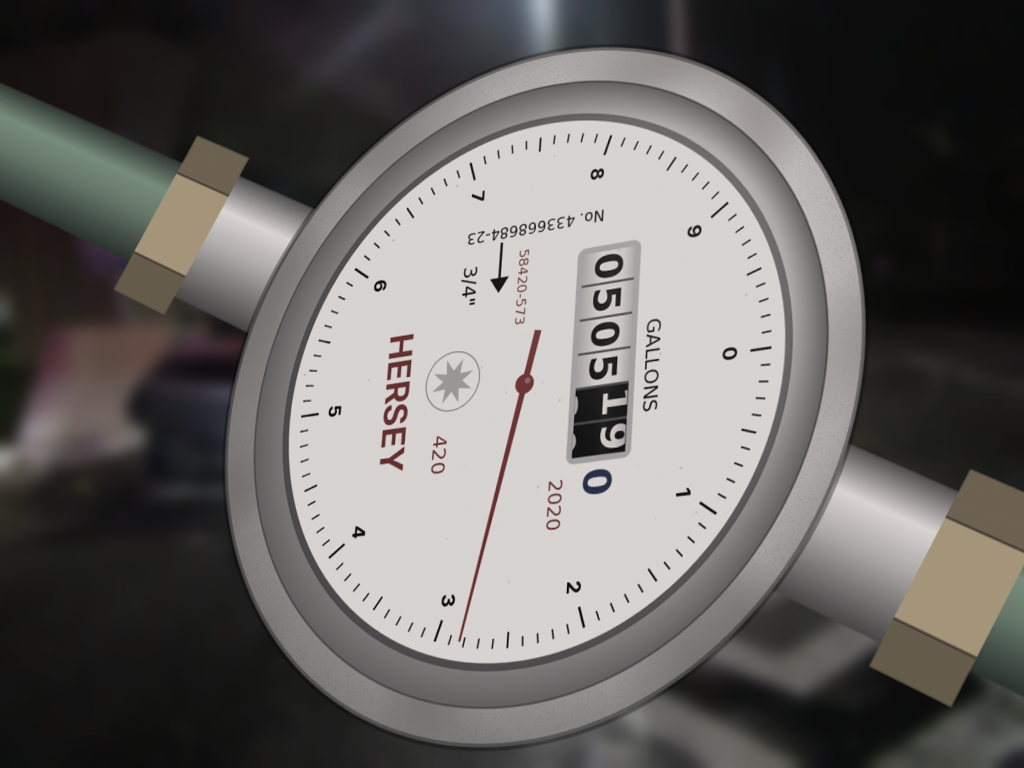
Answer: 505192.8 gal
